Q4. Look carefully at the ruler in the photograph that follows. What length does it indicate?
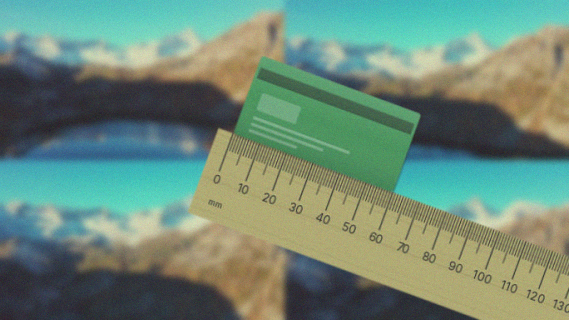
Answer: 60 mm
